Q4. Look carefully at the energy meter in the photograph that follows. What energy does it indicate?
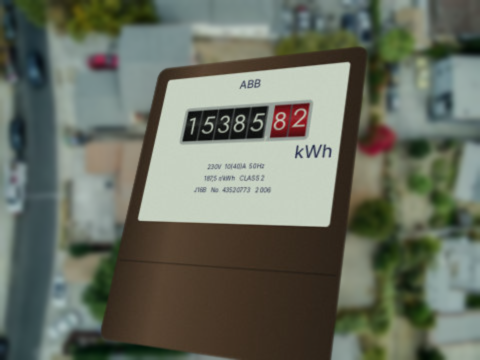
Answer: 15385.82 kWh
